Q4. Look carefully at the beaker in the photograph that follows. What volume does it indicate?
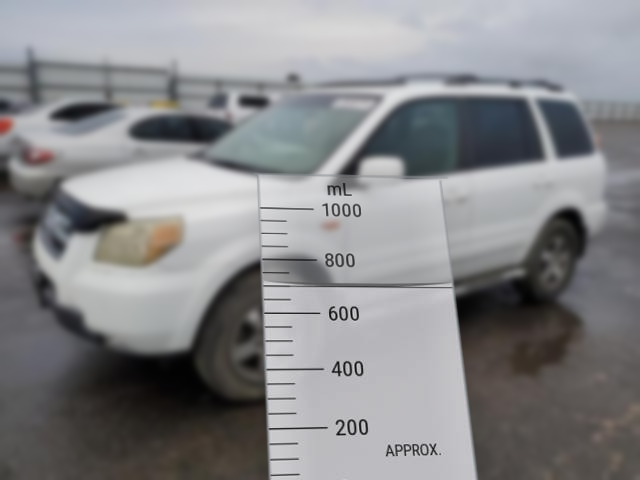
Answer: 700 mL
